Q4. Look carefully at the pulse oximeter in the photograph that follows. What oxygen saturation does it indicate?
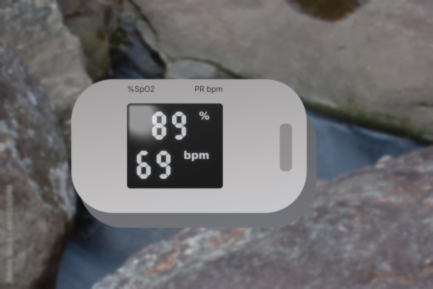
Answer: 89 %
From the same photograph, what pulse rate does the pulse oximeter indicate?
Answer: 69 bpm
